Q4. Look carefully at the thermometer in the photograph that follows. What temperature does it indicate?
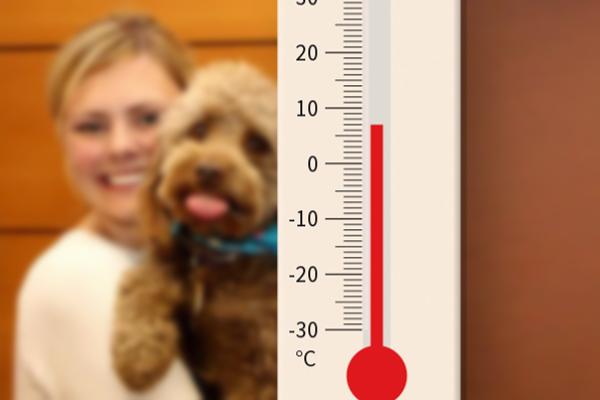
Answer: 7 °C
